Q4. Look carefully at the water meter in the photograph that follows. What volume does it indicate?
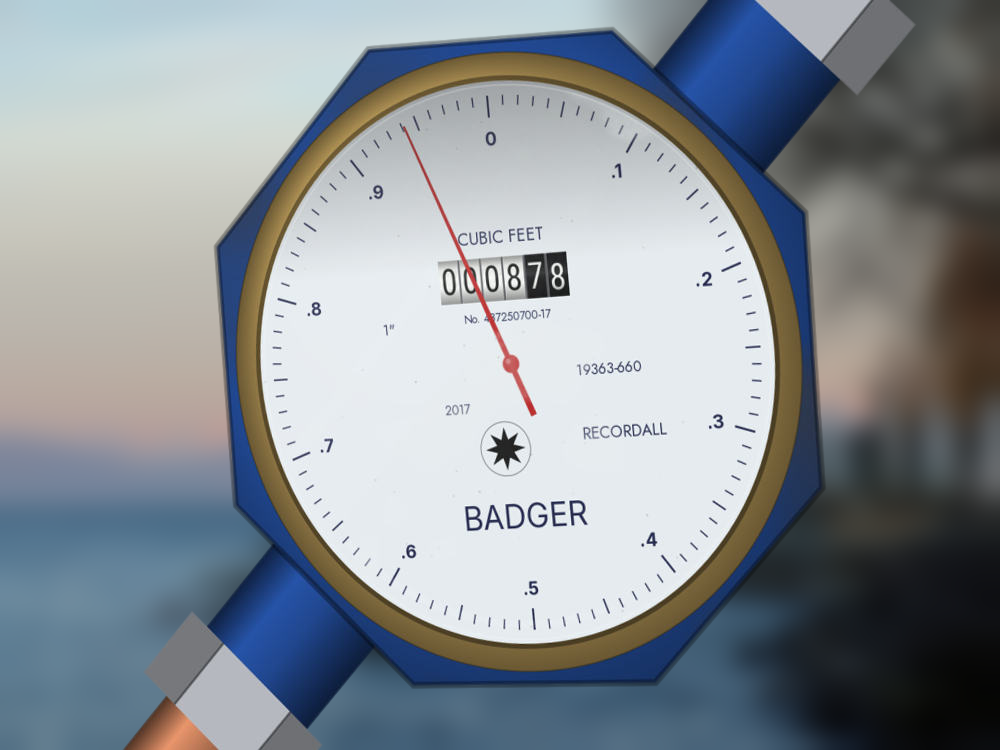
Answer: 877.94 ft³
